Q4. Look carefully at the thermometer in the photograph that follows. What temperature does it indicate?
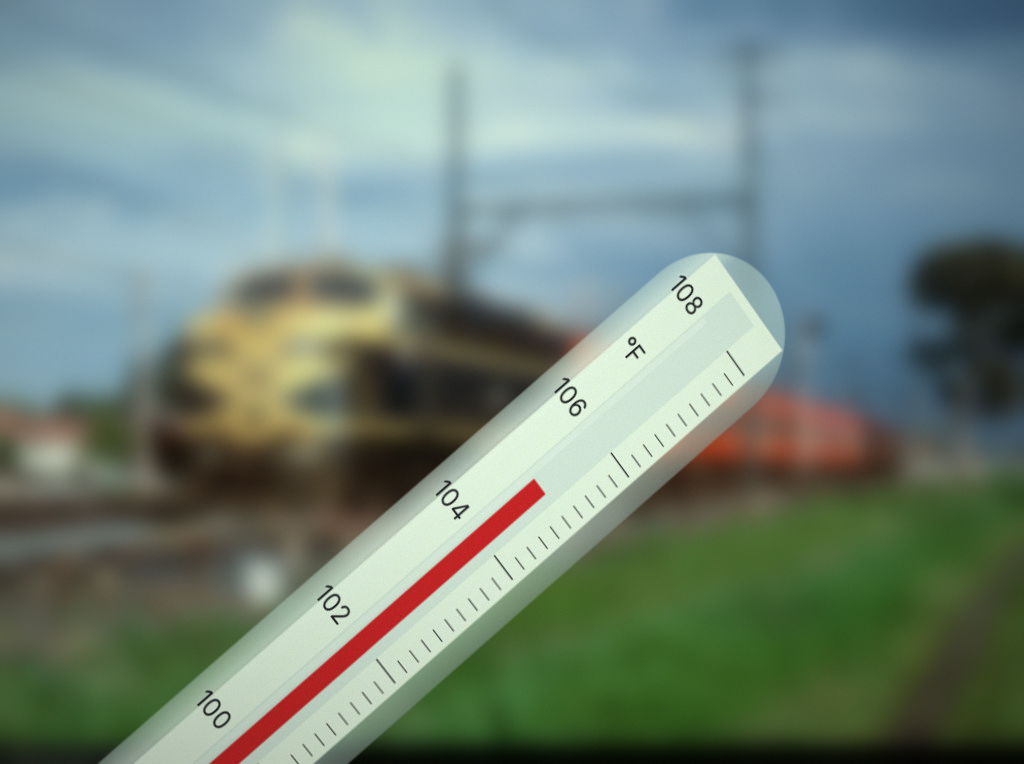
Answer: 105 °F
